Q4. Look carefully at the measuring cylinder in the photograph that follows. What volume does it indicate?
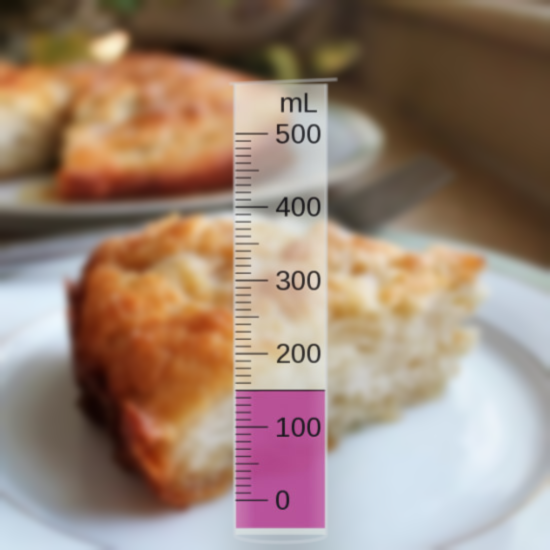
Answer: 150 mL
